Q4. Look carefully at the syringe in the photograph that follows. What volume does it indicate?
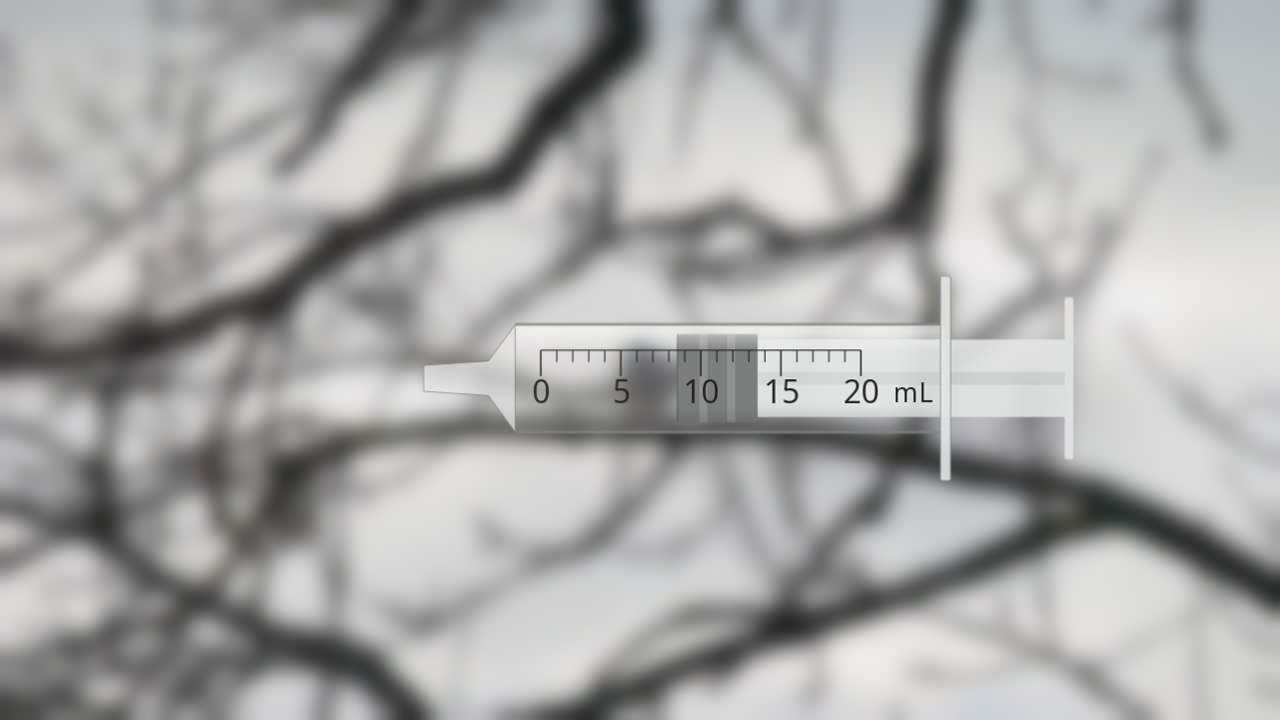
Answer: 8.5 mL
